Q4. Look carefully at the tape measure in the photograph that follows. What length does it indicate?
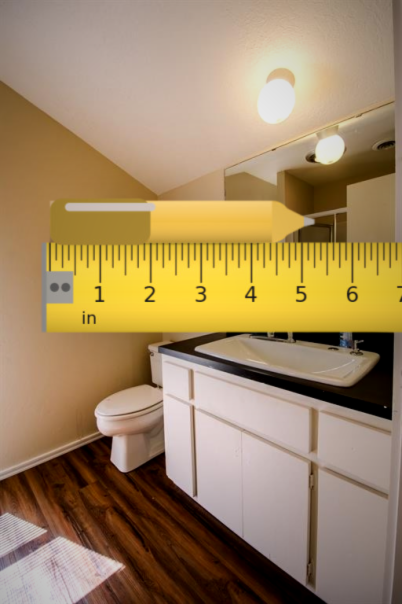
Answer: 5.25 in
